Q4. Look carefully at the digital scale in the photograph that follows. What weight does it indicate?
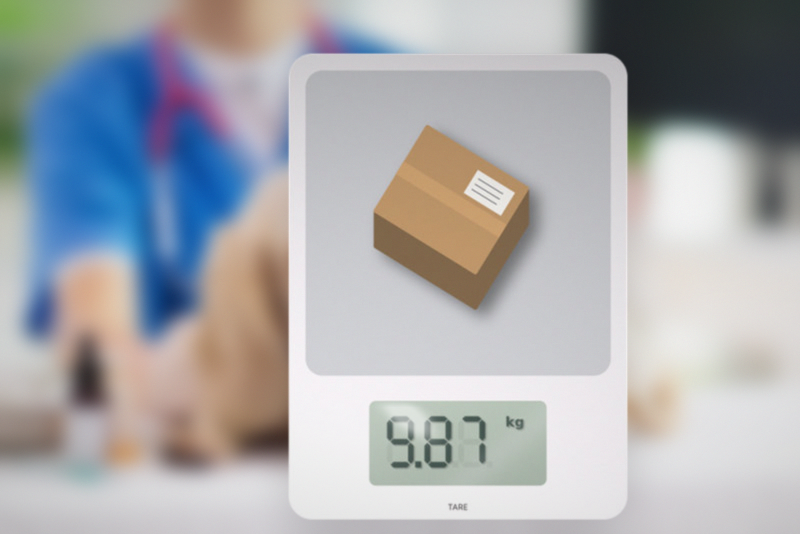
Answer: 9.87 kg
